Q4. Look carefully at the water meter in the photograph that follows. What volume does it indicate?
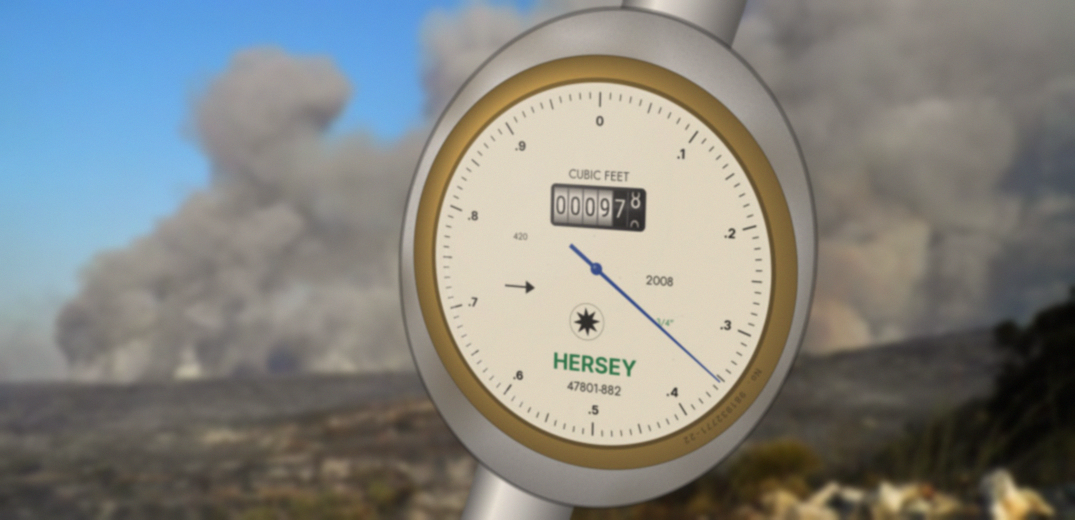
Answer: 978.35 ft³
